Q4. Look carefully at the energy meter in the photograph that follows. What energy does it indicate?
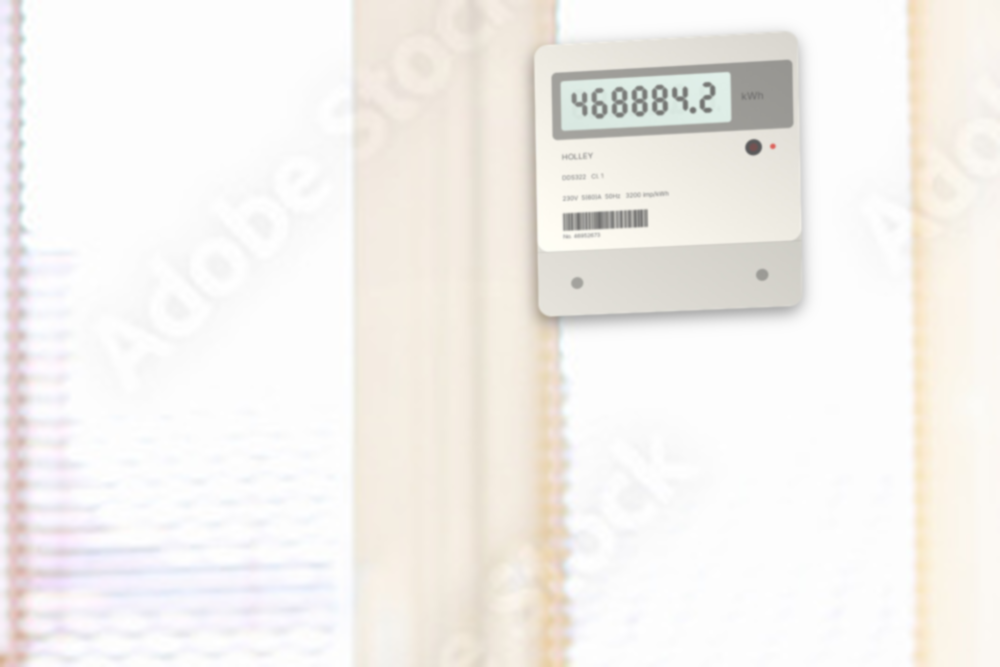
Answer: 468884.2 kWh
